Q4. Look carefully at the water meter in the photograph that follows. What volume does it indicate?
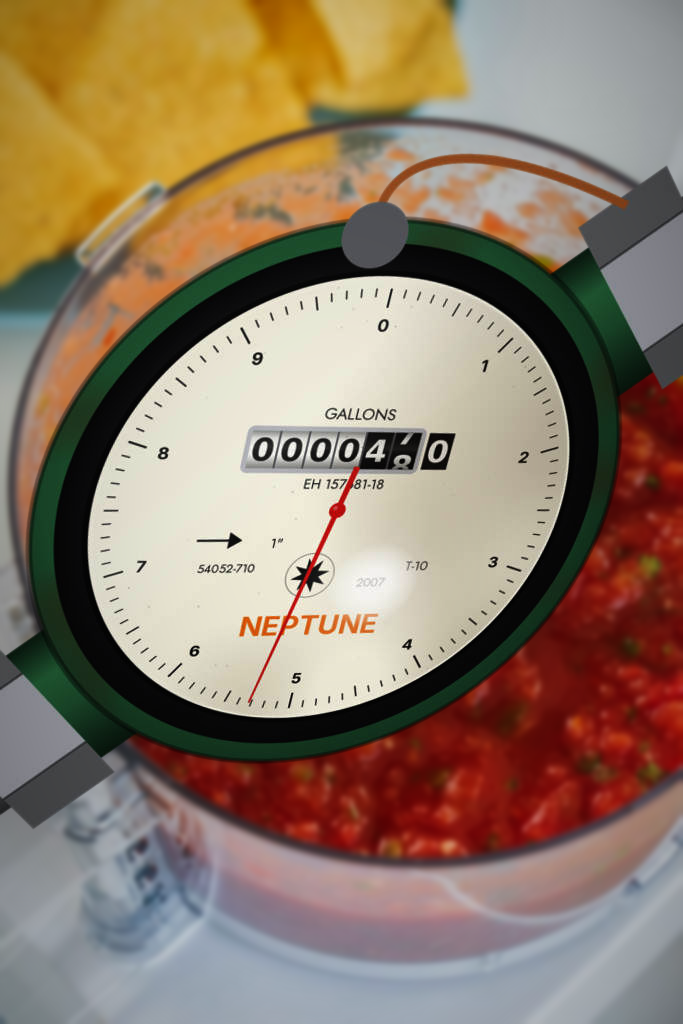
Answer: 475.3 gal
